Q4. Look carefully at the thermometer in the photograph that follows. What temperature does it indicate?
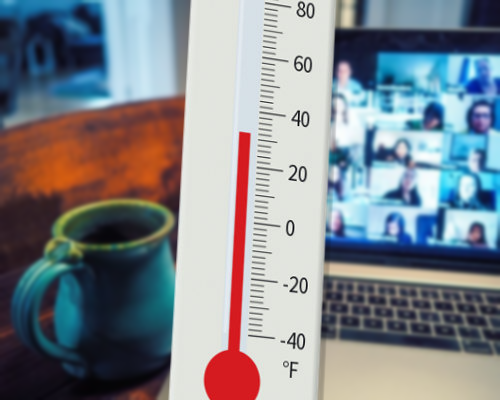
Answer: 32 °F
